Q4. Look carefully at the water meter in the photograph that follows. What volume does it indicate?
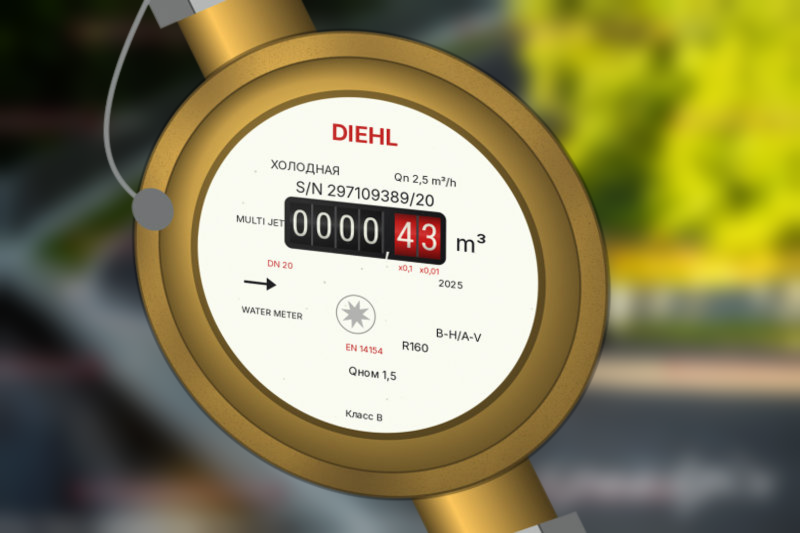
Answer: 0.43 m³
